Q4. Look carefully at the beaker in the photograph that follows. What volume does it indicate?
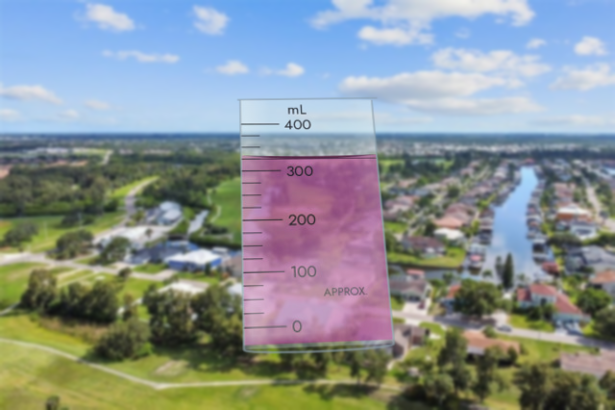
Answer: 325 mL
